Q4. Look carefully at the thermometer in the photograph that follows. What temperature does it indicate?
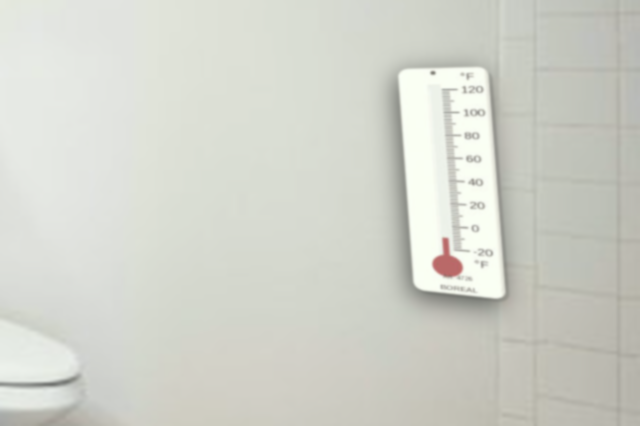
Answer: -10 °F
